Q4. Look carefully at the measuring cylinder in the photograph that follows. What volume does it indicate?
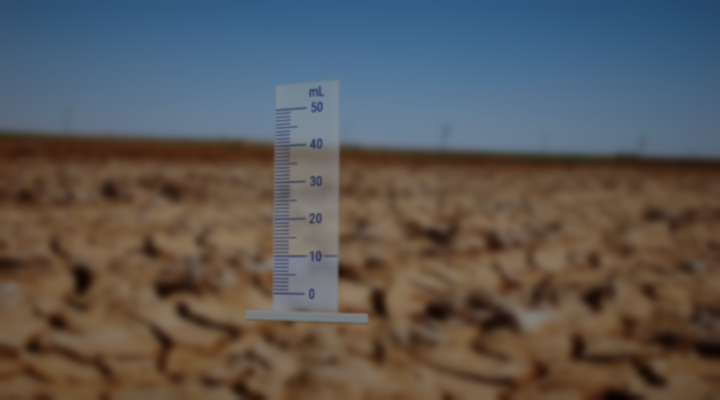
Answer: 10 mL
